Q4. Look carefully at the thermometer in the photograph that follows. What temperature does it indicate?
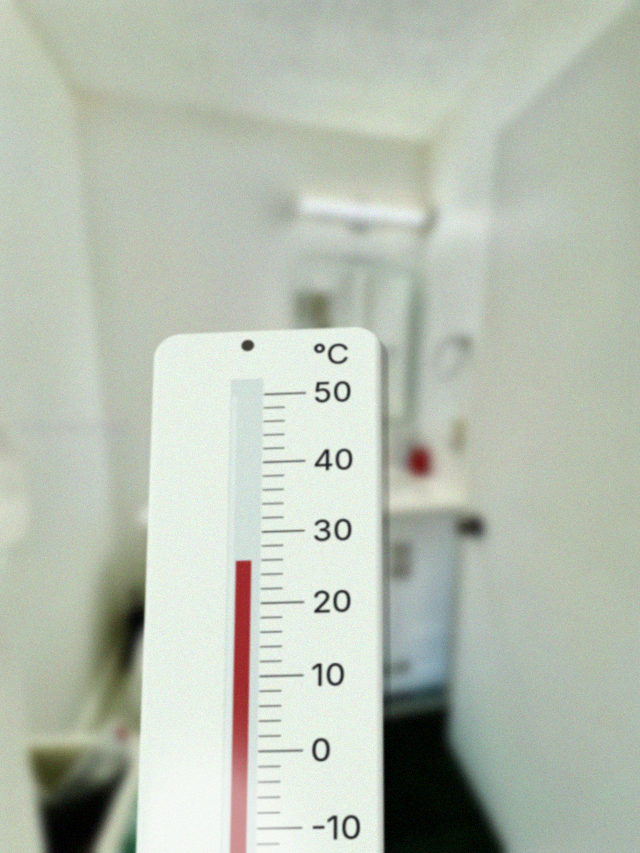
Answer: 26 °C
